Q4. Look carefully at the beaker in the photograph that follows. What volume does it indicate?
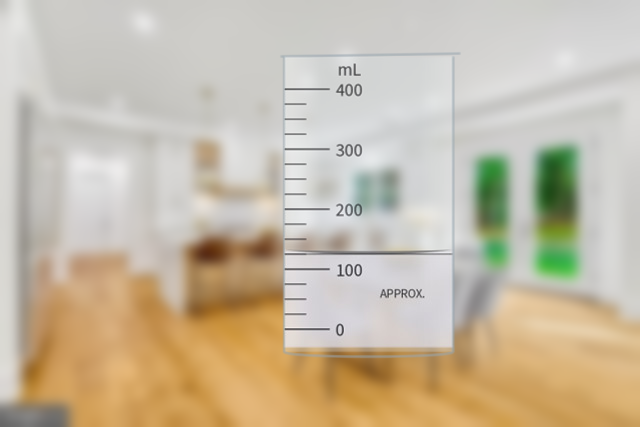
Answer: 125 mL
